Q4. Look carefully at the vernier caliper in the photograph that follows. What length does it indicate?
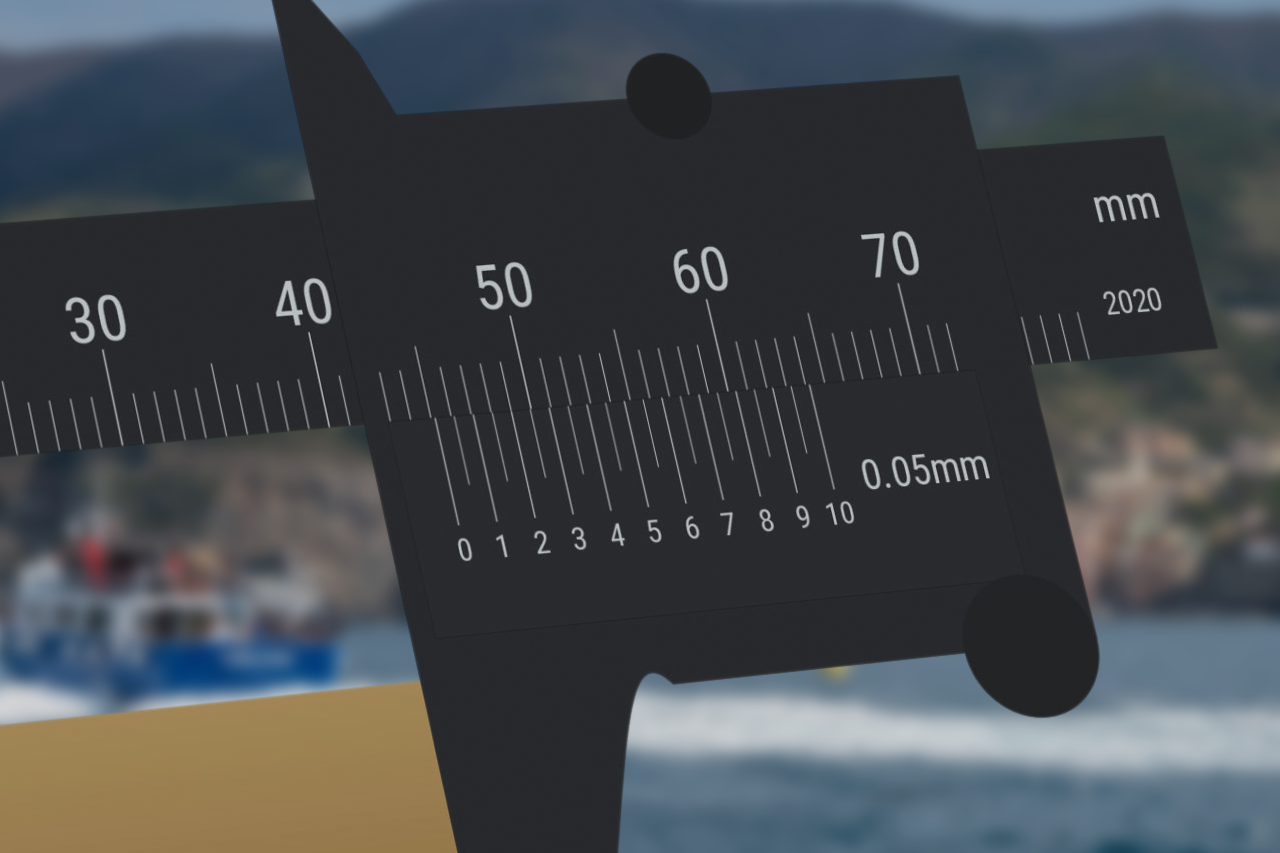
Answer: 45.2 mm
